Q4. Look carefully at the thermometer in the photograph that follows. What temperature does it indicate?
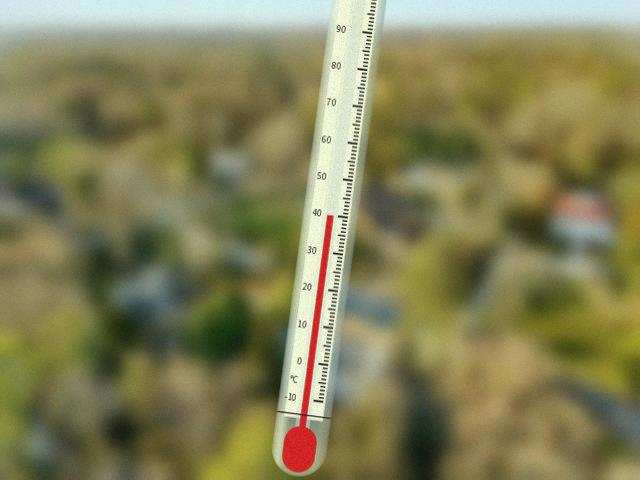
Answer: 40 °C
